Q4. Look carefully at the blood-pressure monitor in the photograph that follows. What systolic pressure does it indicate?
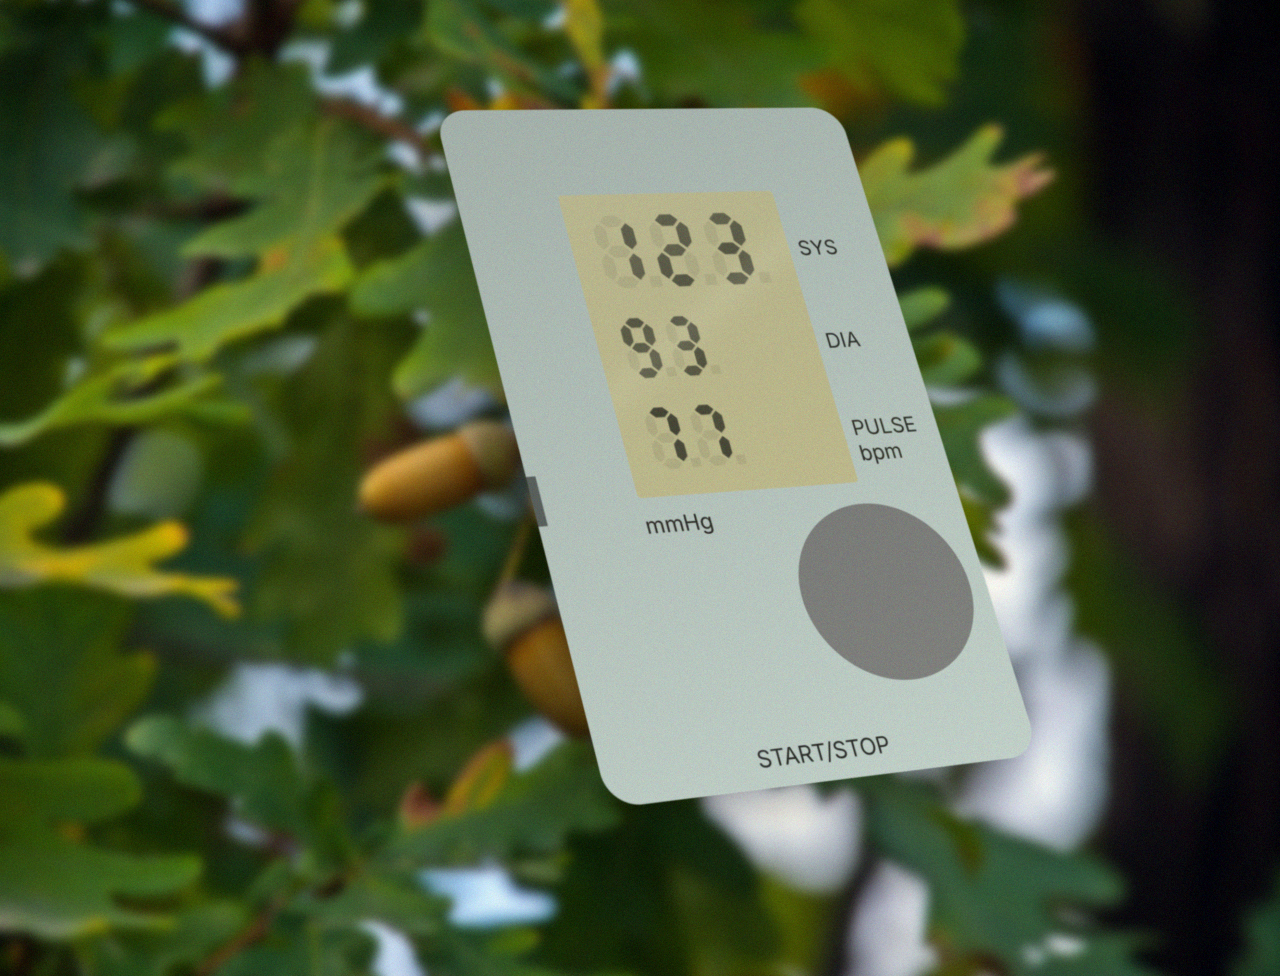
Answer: 123 mmHg
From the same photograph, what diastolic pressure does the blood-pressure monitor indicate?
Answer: 93 mmHg
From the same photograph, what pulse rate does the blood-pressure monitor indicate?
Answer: 77 bpm
